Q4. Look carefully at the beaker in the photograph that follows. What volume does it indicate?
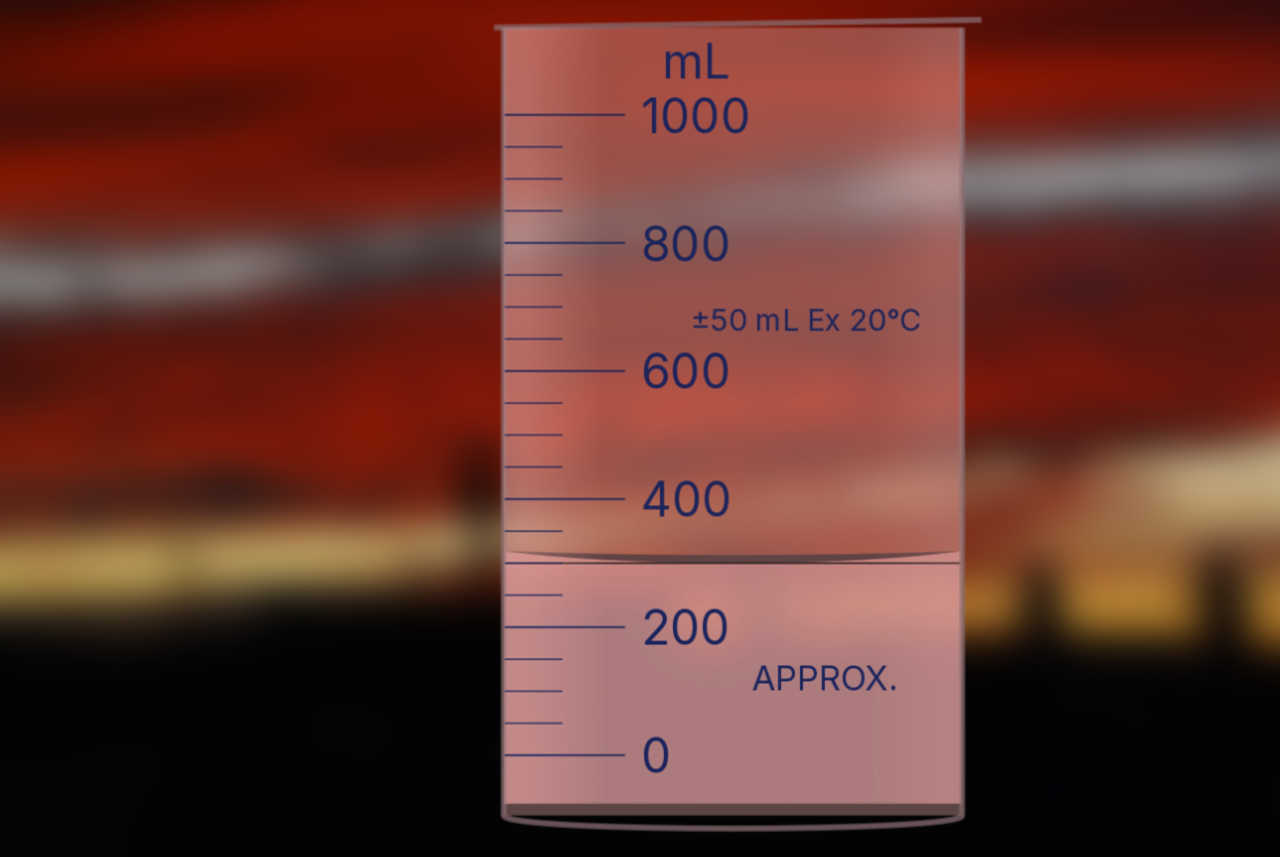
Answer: 300 mL
